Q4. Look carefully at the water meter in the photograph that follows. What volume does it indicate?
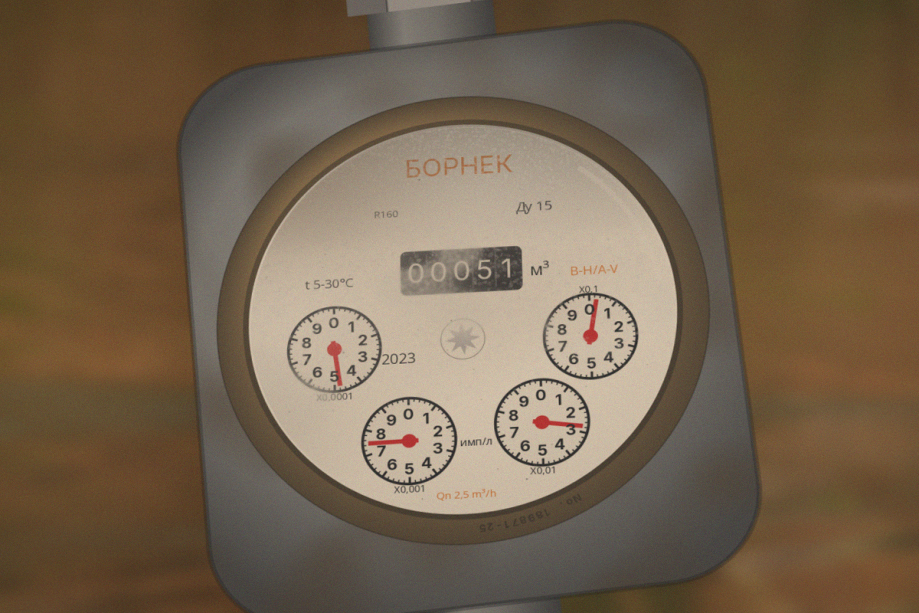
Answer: 51.0274 m³
